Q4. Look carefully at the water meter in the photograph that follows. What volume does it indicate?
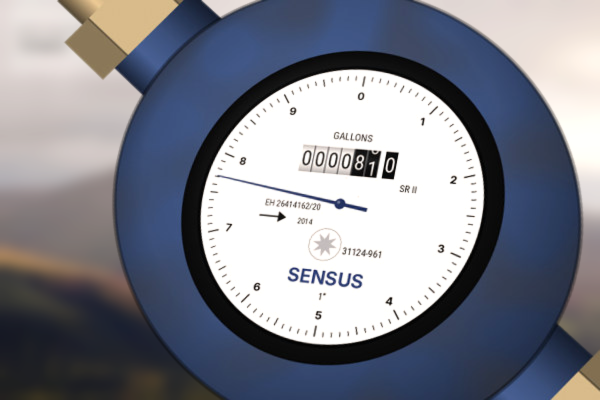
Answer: 807.7 gal
